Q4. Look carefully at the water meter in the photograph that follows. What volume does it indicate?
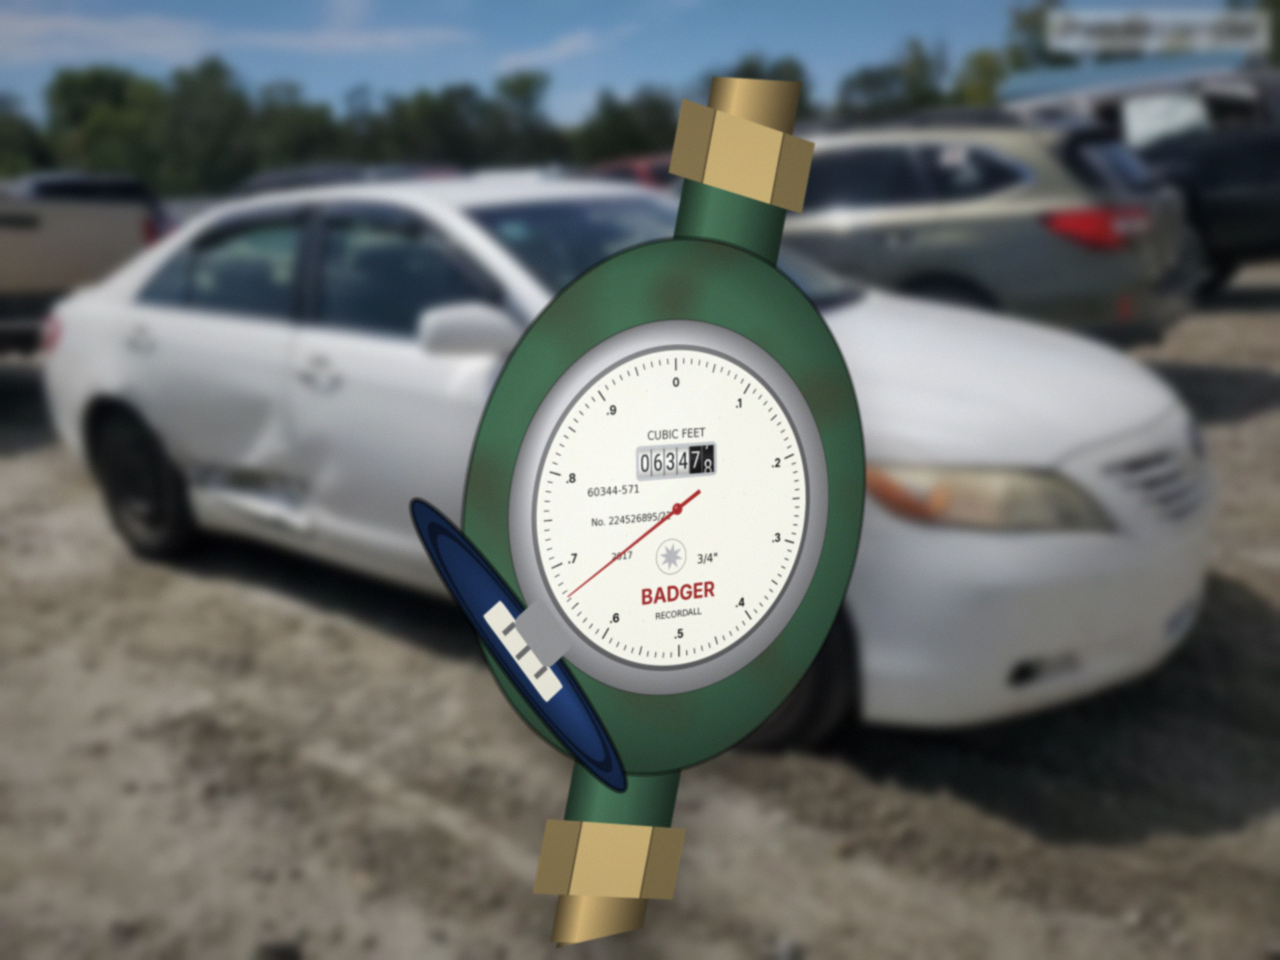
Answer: 63477.66 ft³
